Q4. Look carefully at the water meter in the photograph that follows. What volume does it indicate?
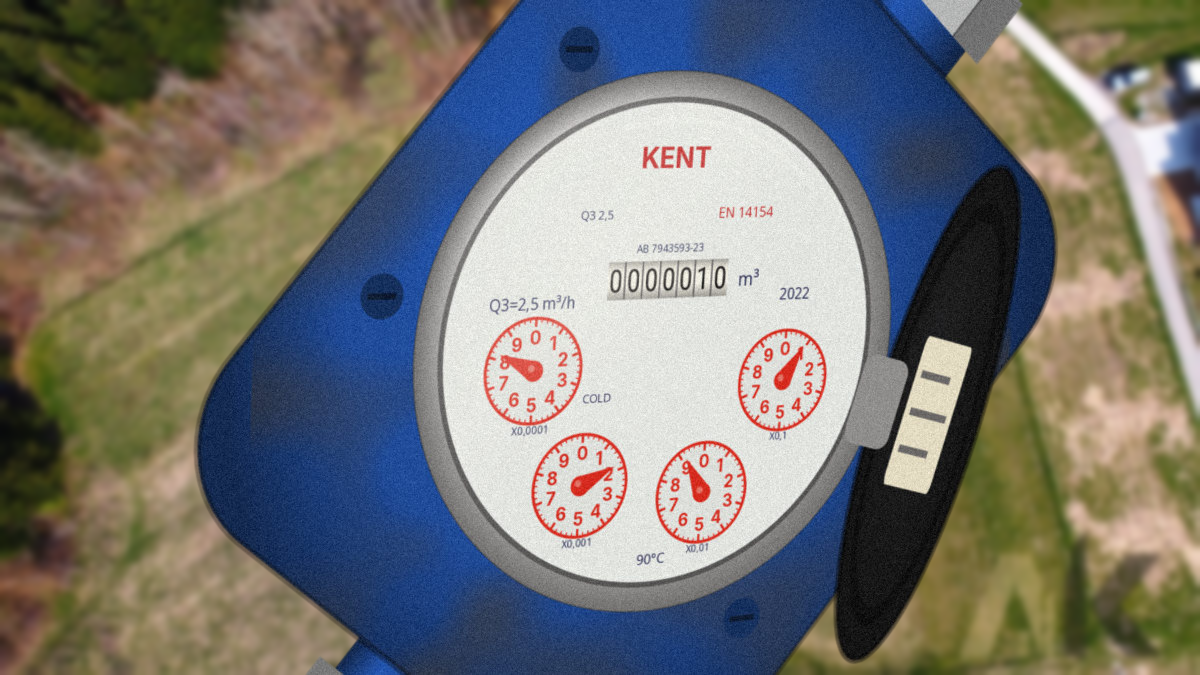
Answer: 10.0918 m³
